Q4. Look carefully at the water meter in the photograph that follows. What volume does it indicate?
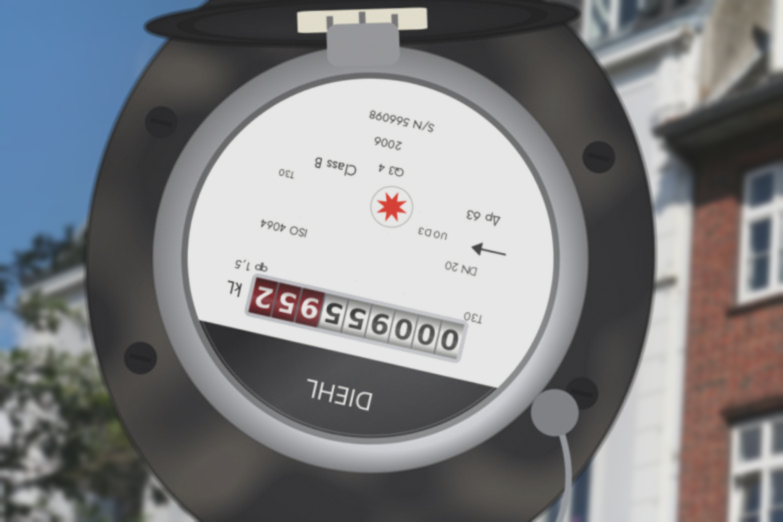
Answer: 955.952 kL
